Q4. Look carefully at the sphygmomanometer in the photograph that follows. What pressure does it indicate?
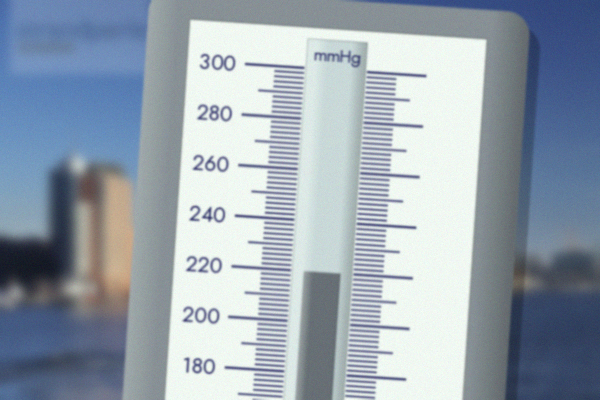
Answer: 220 mmHg
